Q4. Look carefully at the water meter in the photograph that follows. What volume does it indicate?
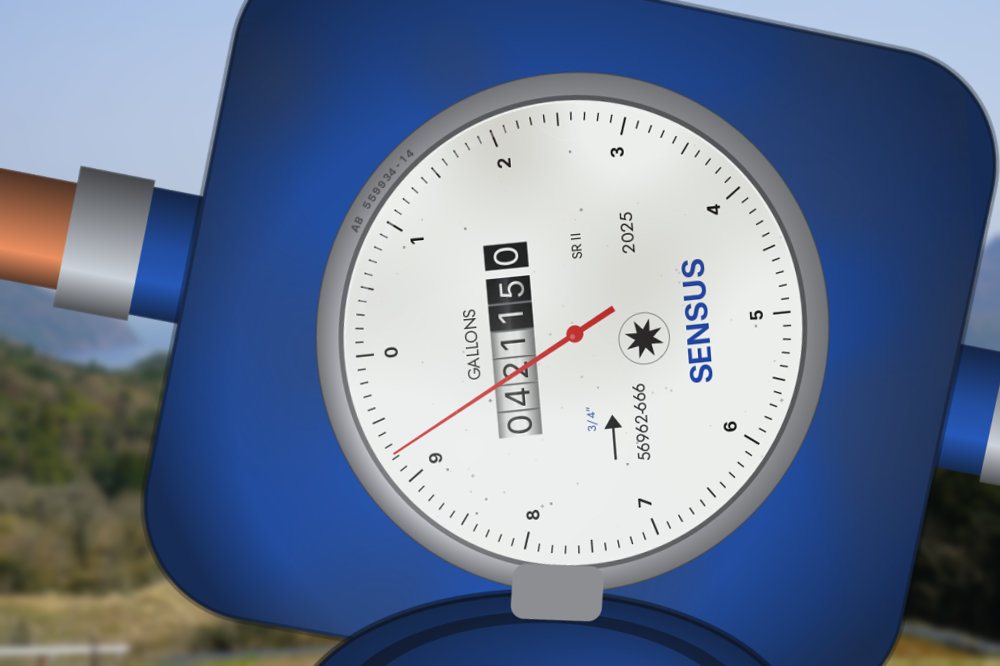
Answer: 421149.2 gal
